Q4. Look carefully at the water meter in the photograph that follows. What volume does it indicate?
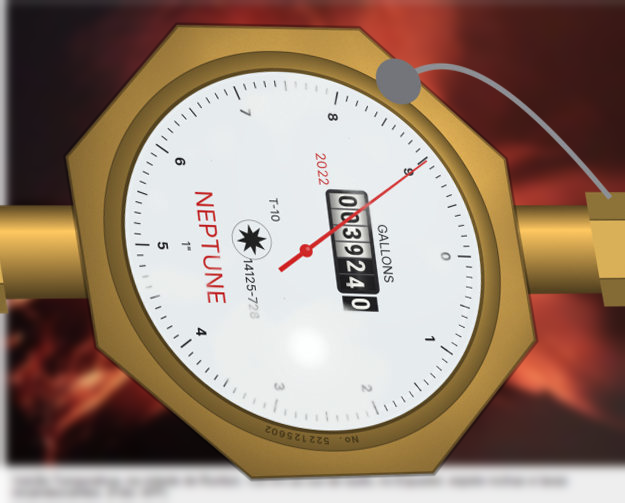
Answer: 39239.0 gal
